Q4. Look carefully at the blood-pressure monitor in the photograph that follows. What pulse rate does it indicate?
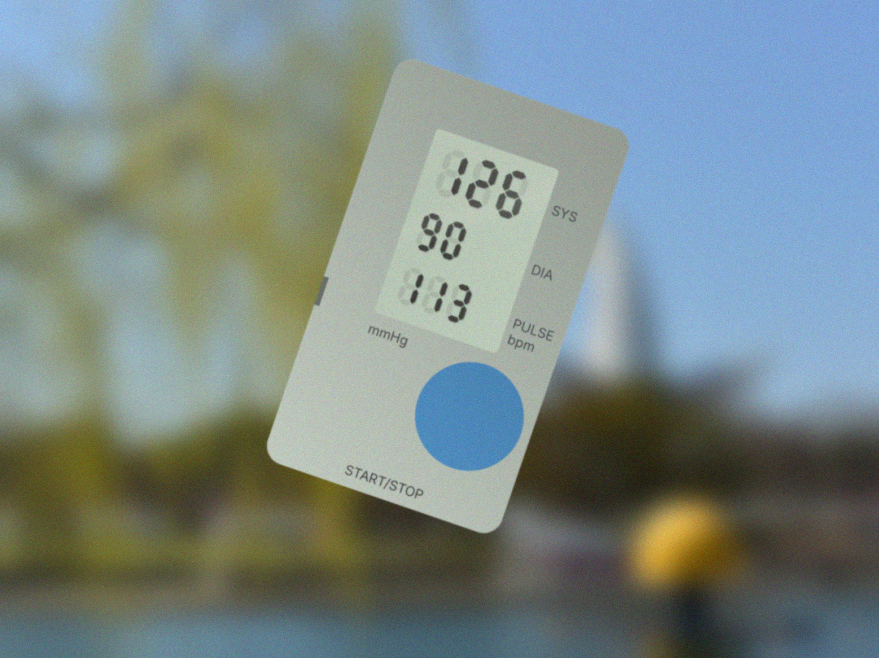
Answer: 113 bpm
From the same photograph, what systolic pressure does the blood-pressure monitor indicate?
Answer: 126 mmHg
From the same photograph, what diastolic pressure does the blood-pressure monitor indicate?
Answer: 90 mmHg
